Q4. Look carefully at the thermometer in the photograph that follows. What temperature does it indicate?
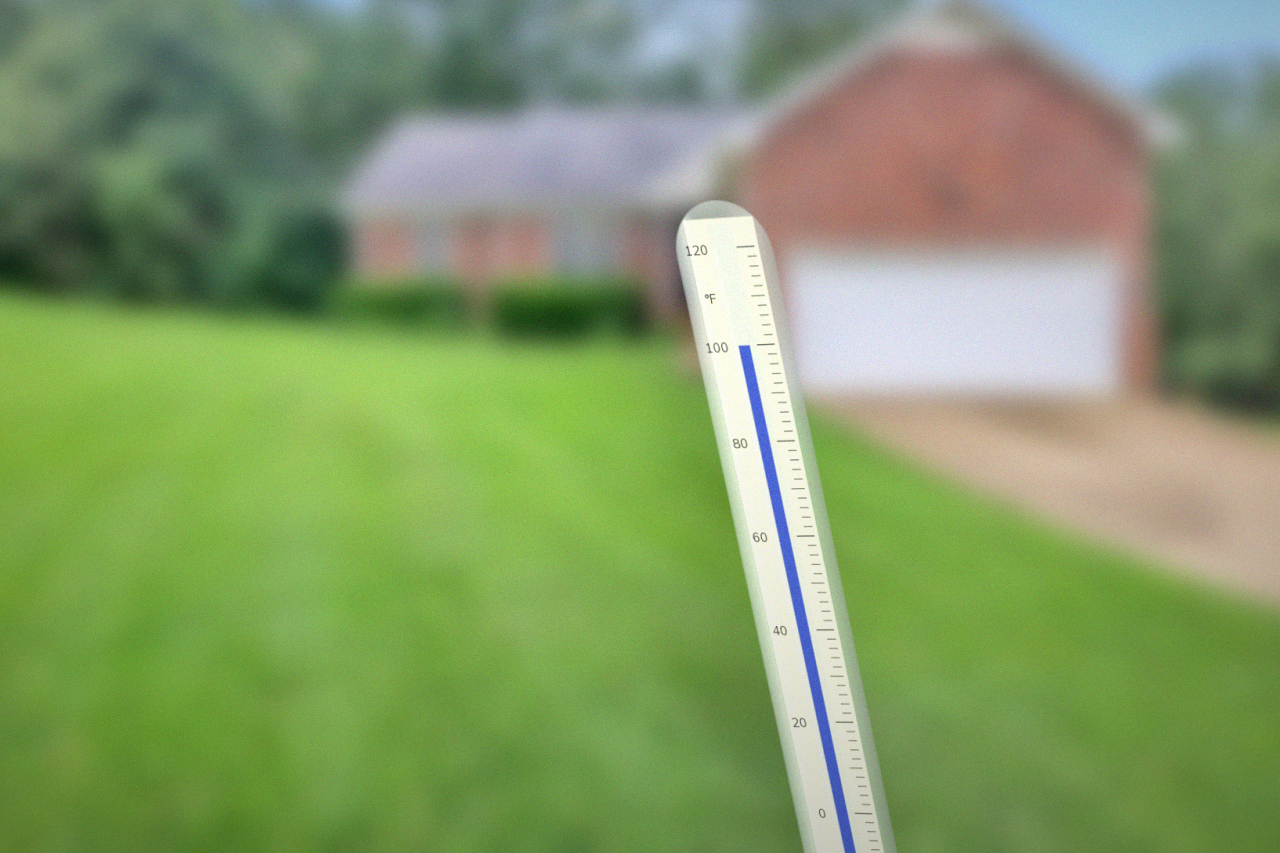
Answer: 100 °F
